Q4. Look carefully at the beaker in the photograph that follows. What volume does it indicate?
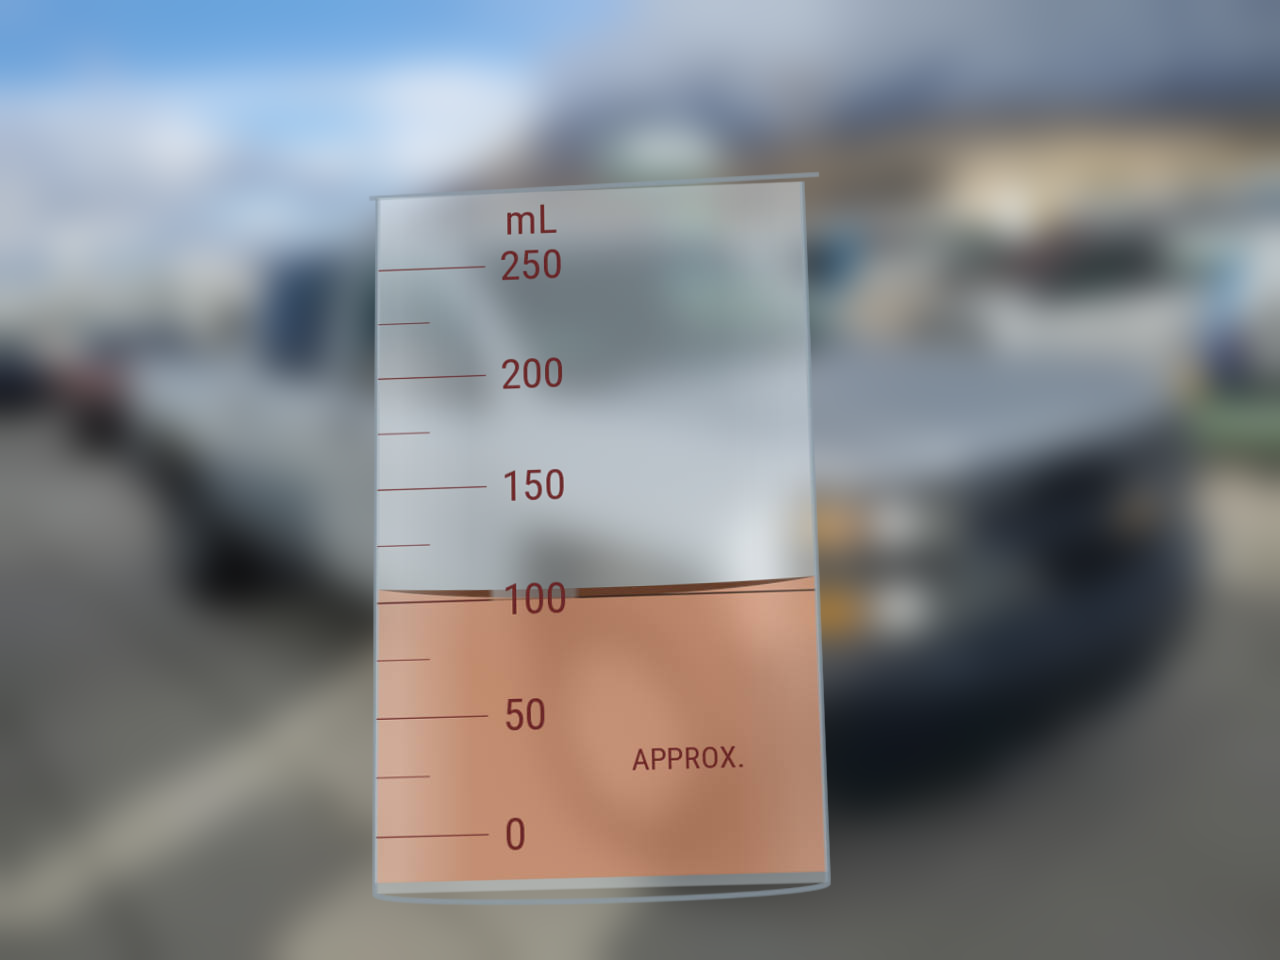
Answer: 100 mL
